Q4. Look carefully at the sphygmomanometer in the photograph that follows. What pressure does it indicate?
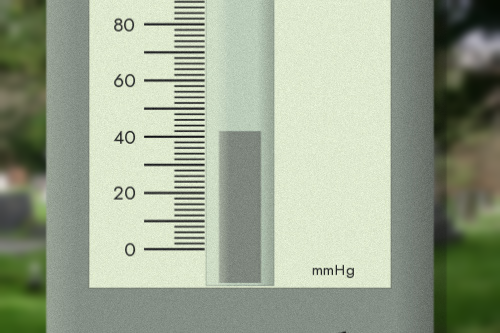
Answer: 42 mmHg
